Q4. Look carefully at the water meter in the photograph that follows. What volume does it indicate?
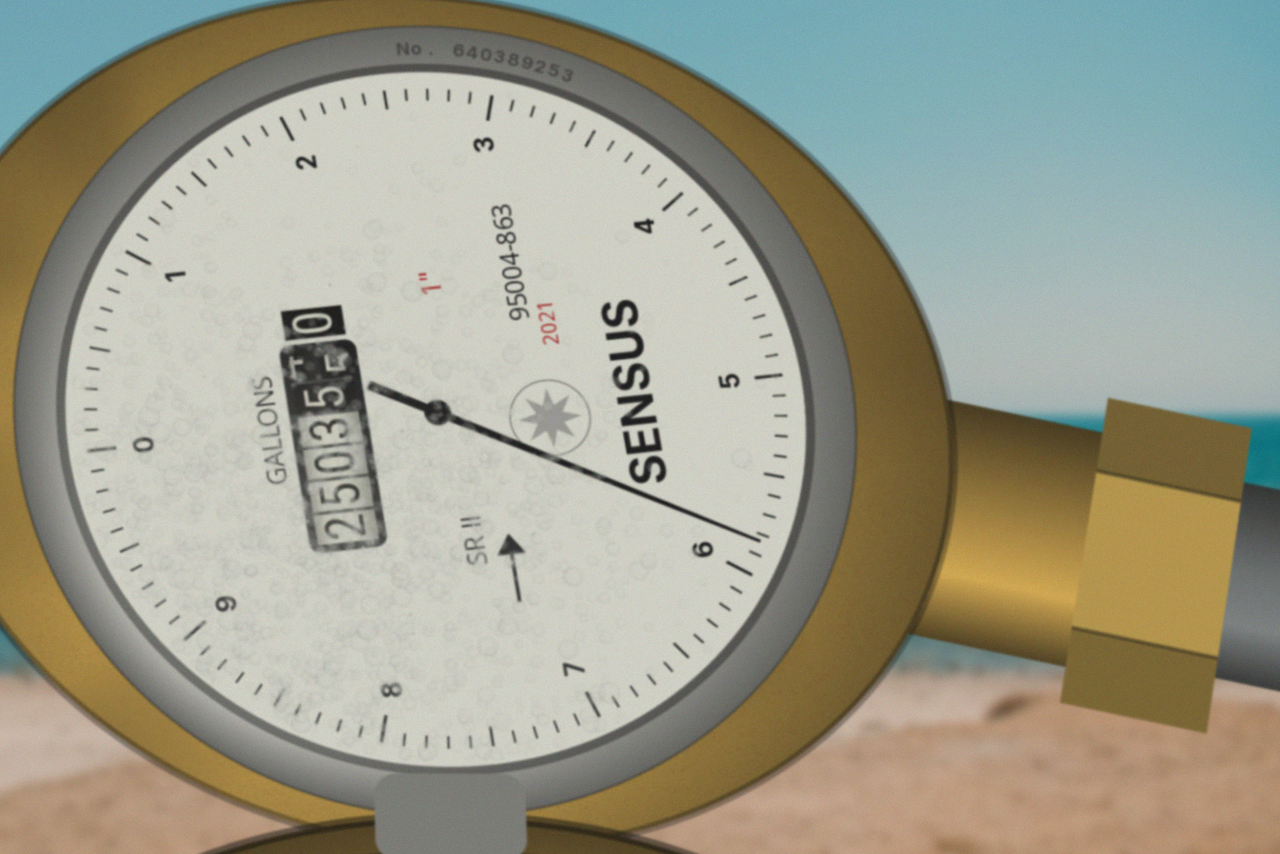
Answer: 2503545.8 gal
